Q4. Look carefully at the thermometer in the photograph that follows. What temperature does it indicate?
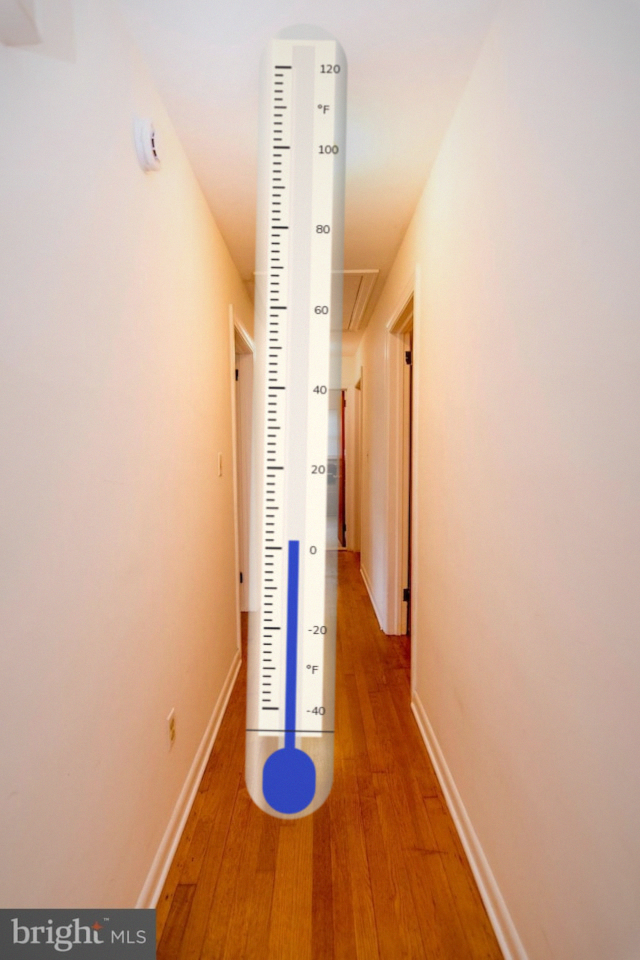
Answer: 2 °F
